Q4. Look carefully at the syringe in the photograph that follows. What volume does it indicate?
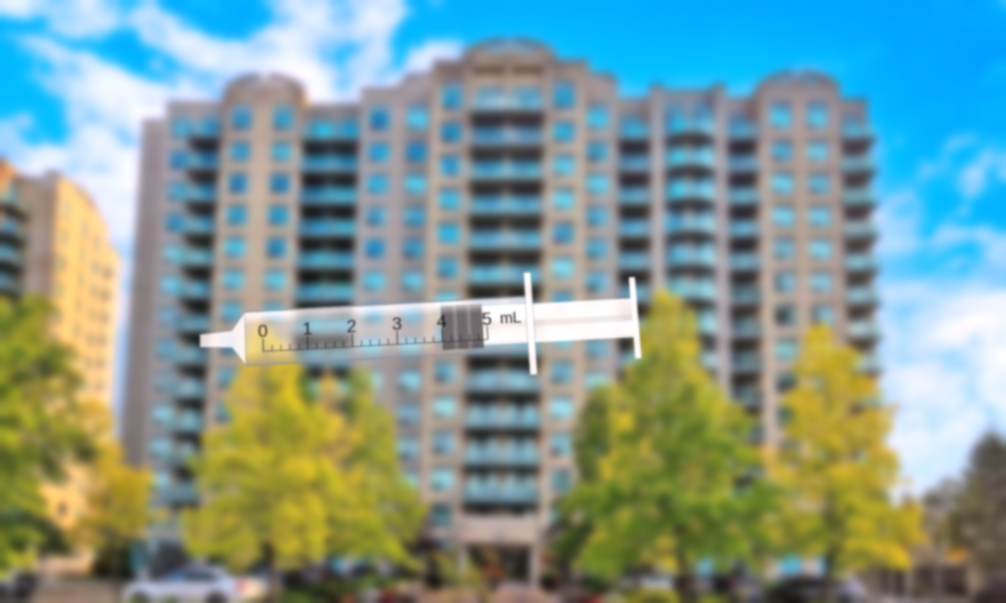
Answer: 4 mL
